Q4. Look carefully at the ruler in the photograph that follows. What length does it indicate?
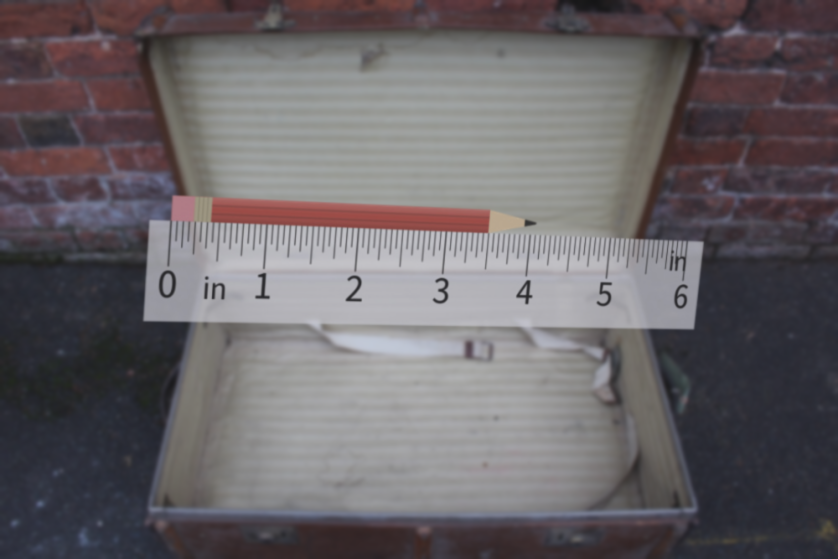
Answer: 4.0625 in
